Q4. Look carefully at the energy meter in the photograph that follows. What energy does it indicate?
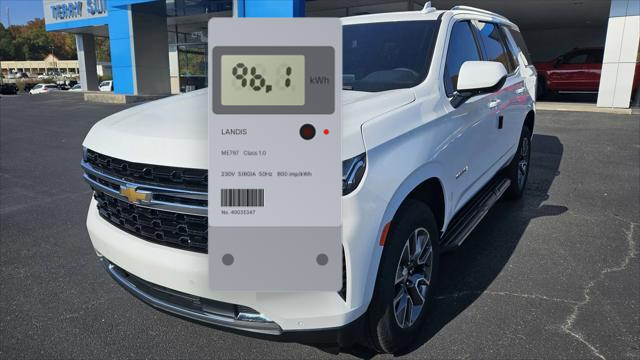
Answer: 96.1 kWh
